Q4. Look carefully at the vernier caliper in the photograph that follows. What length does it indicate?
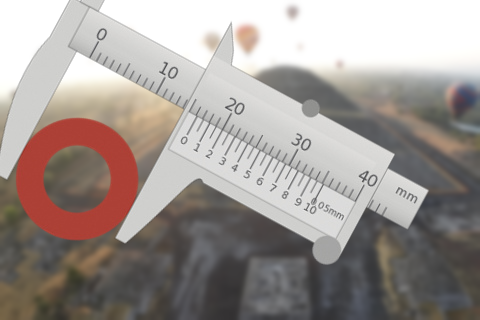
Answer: 16.2 mm
